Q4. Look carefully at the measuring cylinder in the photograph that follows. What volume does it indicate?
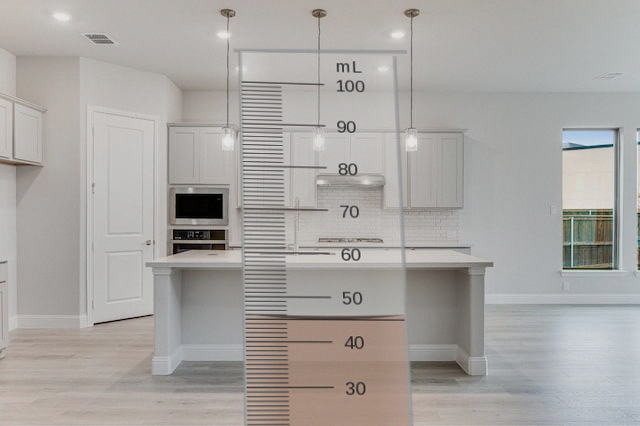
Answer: 45 mL
